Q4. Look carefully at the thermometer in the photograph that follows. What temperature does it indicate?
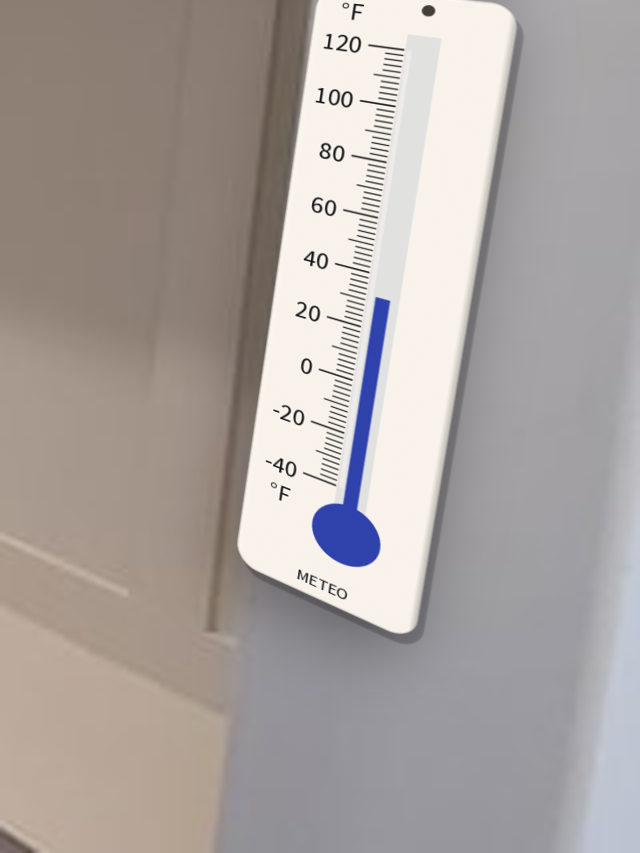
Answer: 32 °F
